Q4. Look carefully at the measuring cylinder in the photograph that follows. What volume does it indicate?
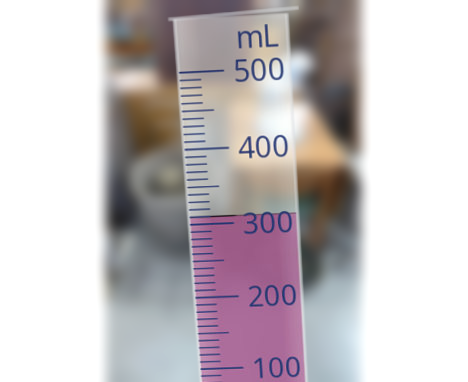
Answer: 310 mL
